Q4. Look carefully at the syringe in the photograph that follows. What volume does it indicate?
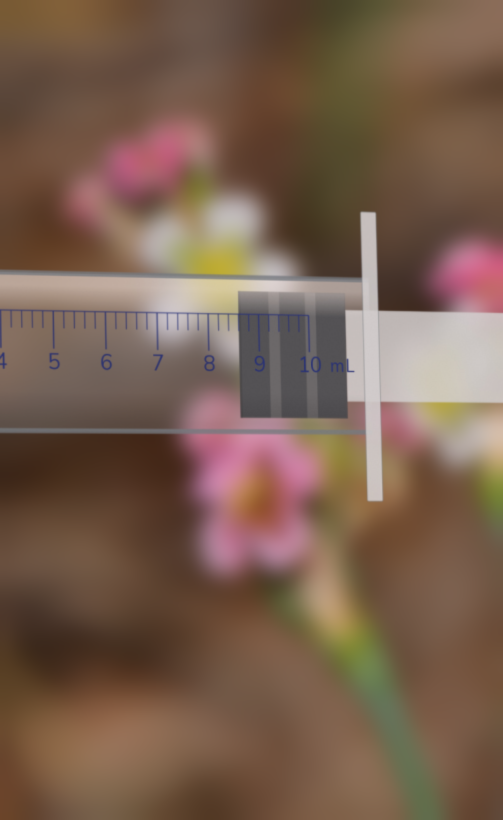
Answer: 8.6 mL
